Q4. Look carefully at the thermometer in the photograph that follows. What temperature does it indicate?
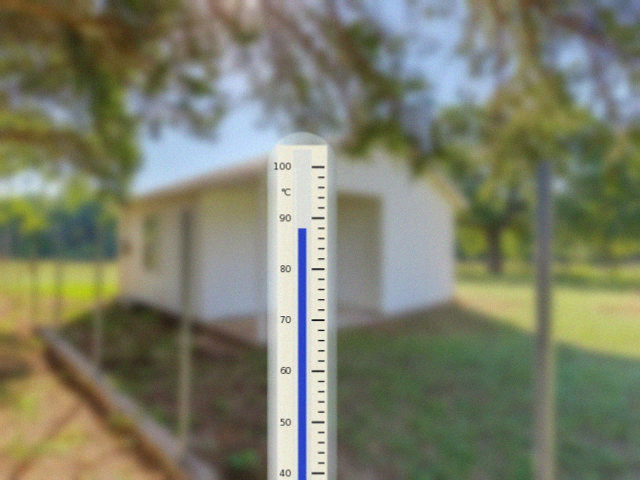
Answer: 88 °C
